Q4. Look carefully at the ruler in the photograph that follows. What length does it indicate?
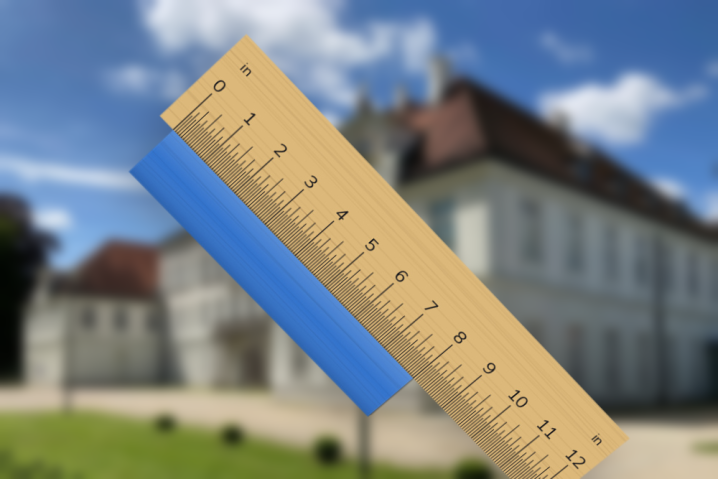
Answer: 8 in
